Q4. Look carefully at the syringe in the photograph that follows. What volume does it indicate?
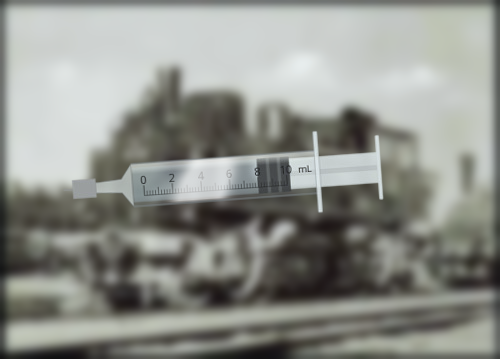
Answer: 8 mL
